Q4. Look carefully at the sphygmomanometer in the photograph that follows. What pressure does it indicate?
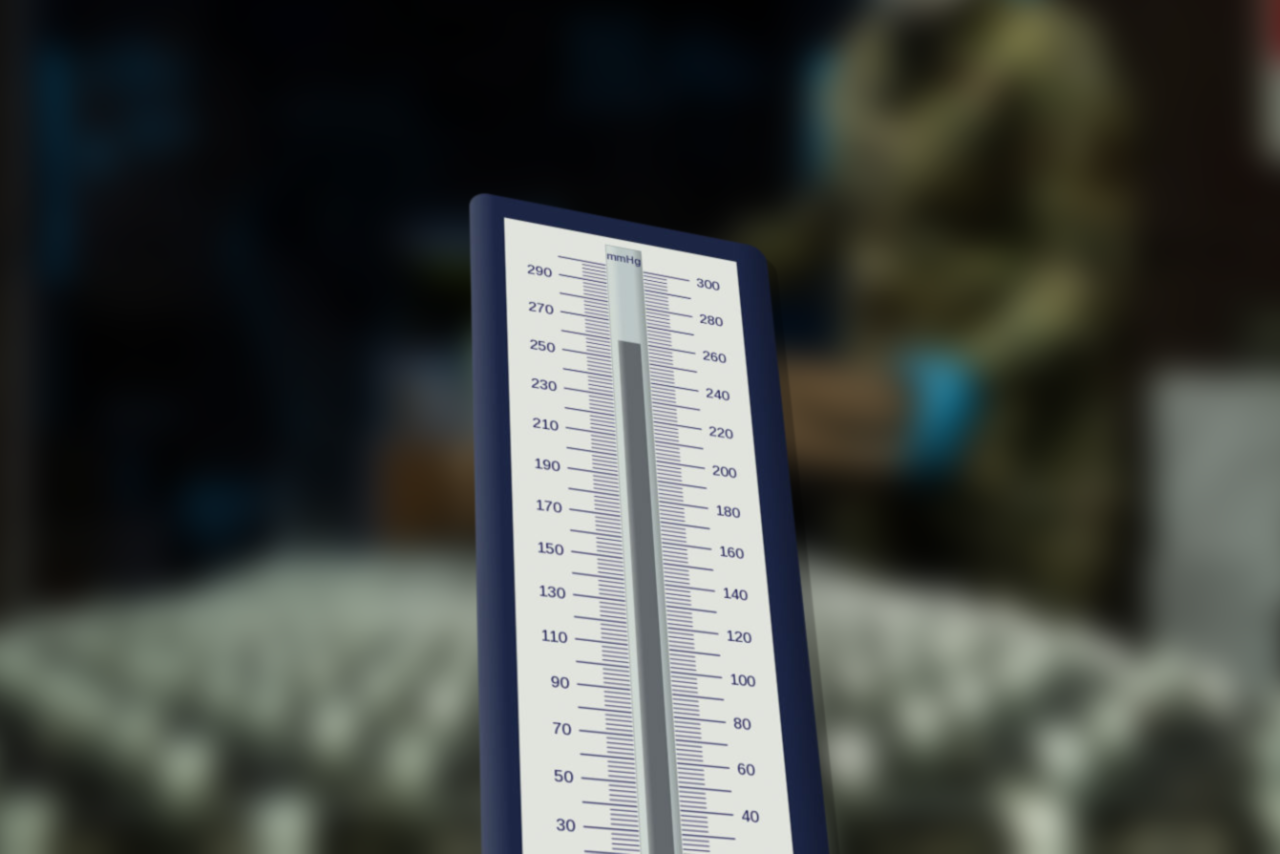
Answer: 260 mmHg
